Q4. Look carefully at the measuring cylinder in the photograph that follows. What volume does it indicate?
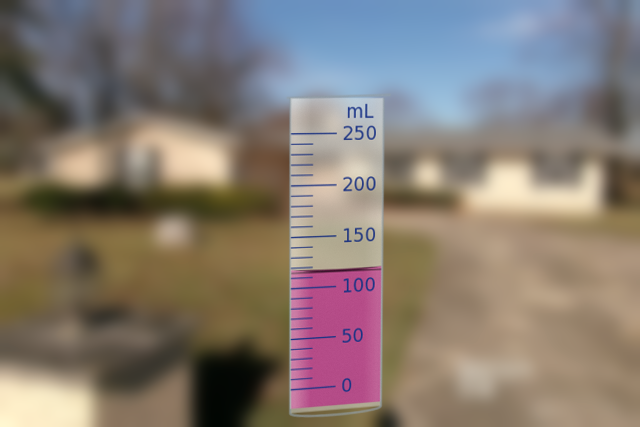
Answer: 115 mL
